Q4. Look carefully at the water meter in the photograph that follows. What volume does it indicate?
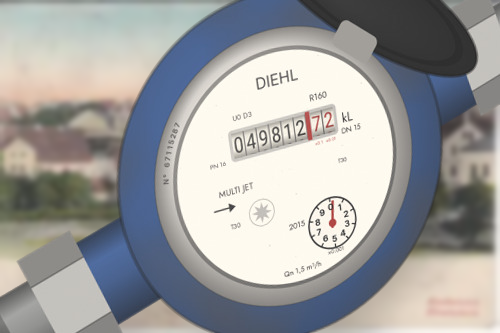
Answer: 49812.720 kL
